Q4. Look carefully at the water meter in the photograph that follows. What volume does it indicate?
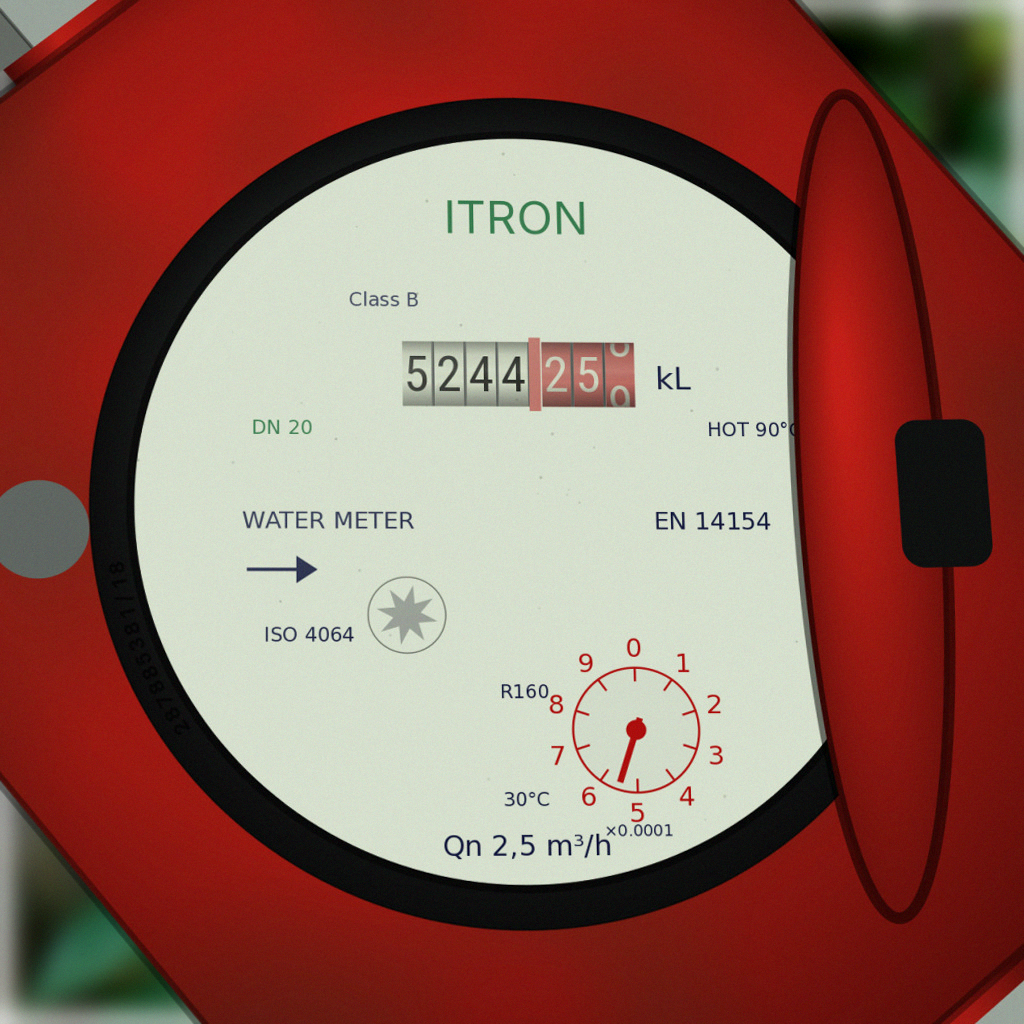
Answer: 5244.2585 kL
